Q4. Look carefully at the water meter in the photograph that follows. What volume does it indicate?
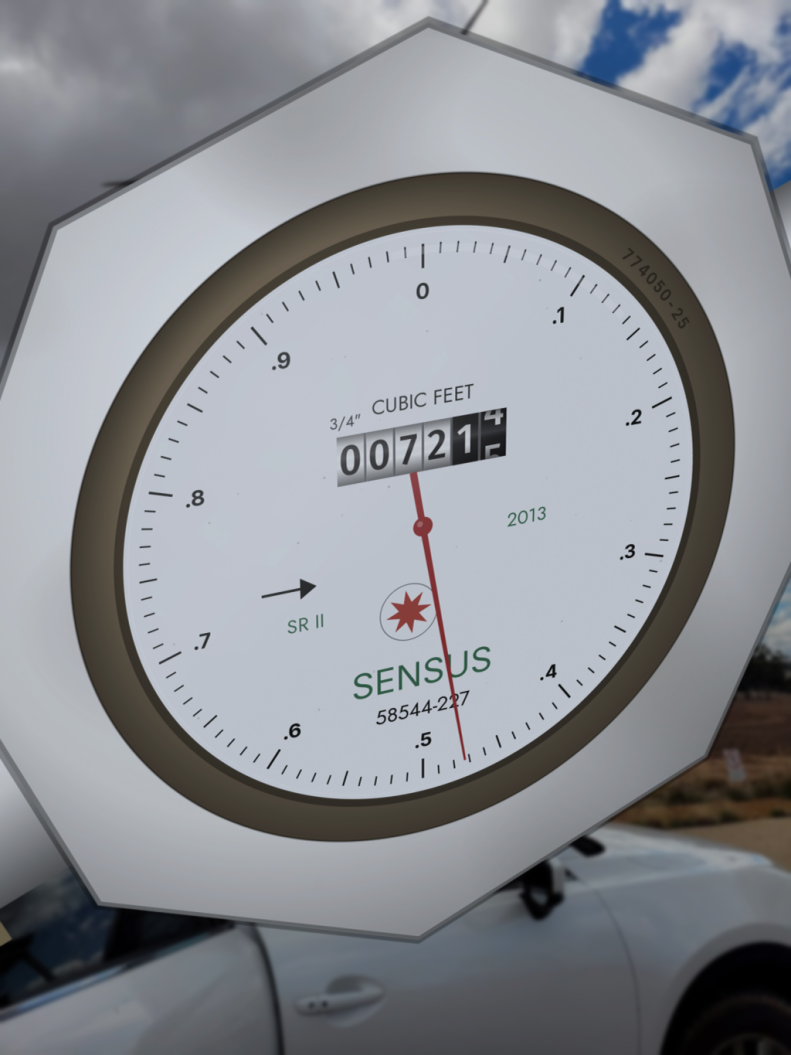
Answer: 7214.47 ft³
